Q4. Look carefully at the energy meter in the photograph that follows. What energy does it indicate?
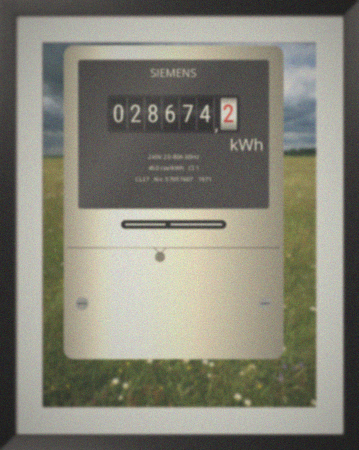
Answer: 28674.2 kWh
